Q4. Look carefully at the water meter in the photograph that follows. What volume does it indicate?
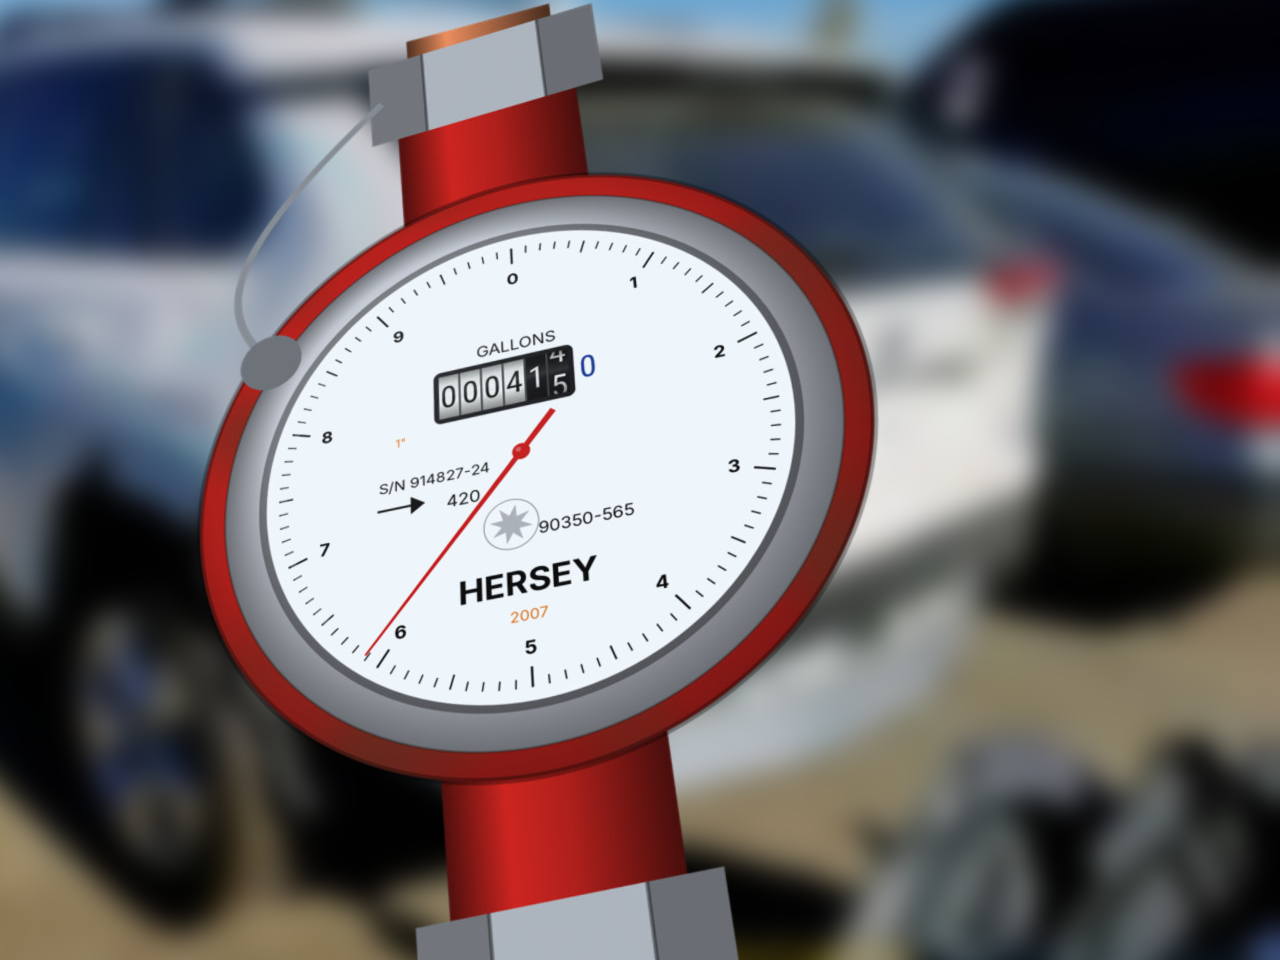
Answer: 4146.1 gal
